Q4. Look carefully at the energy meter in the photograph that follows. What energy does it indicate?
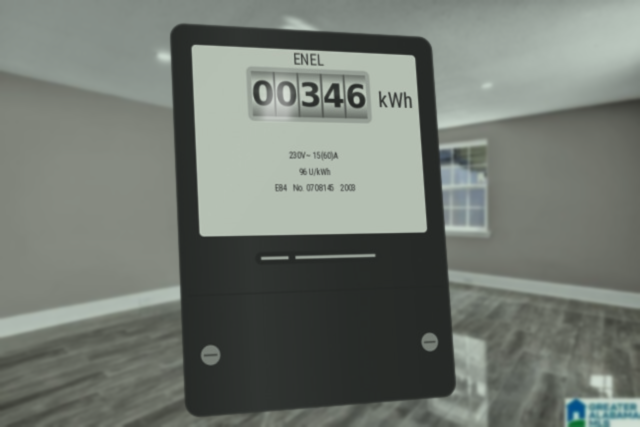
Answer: 346 kWh
